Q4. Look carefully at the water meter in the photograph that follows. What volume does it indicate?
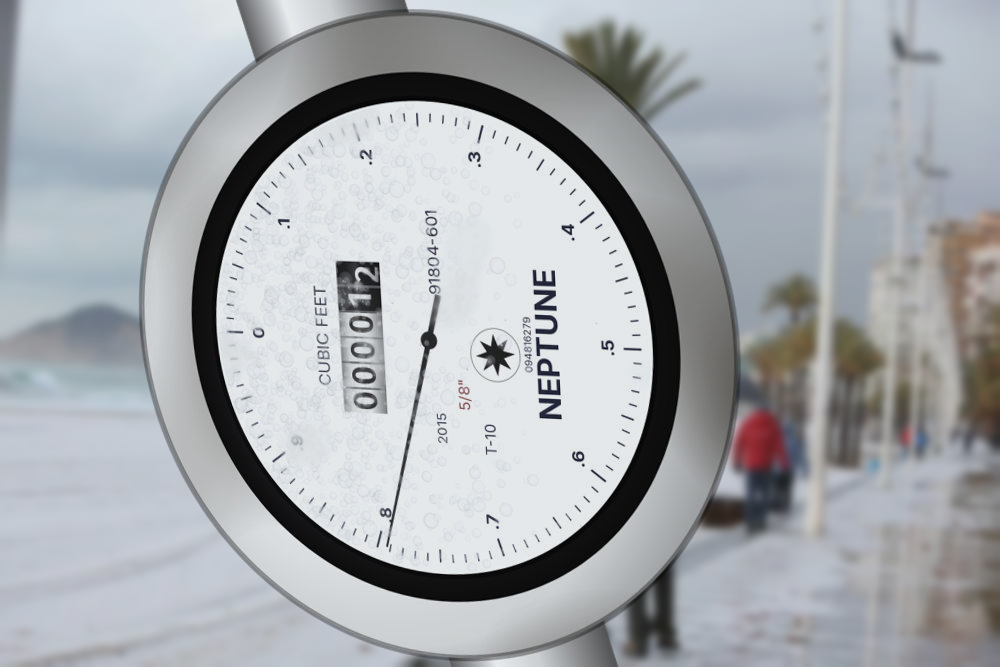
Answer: 11.79 ft³
